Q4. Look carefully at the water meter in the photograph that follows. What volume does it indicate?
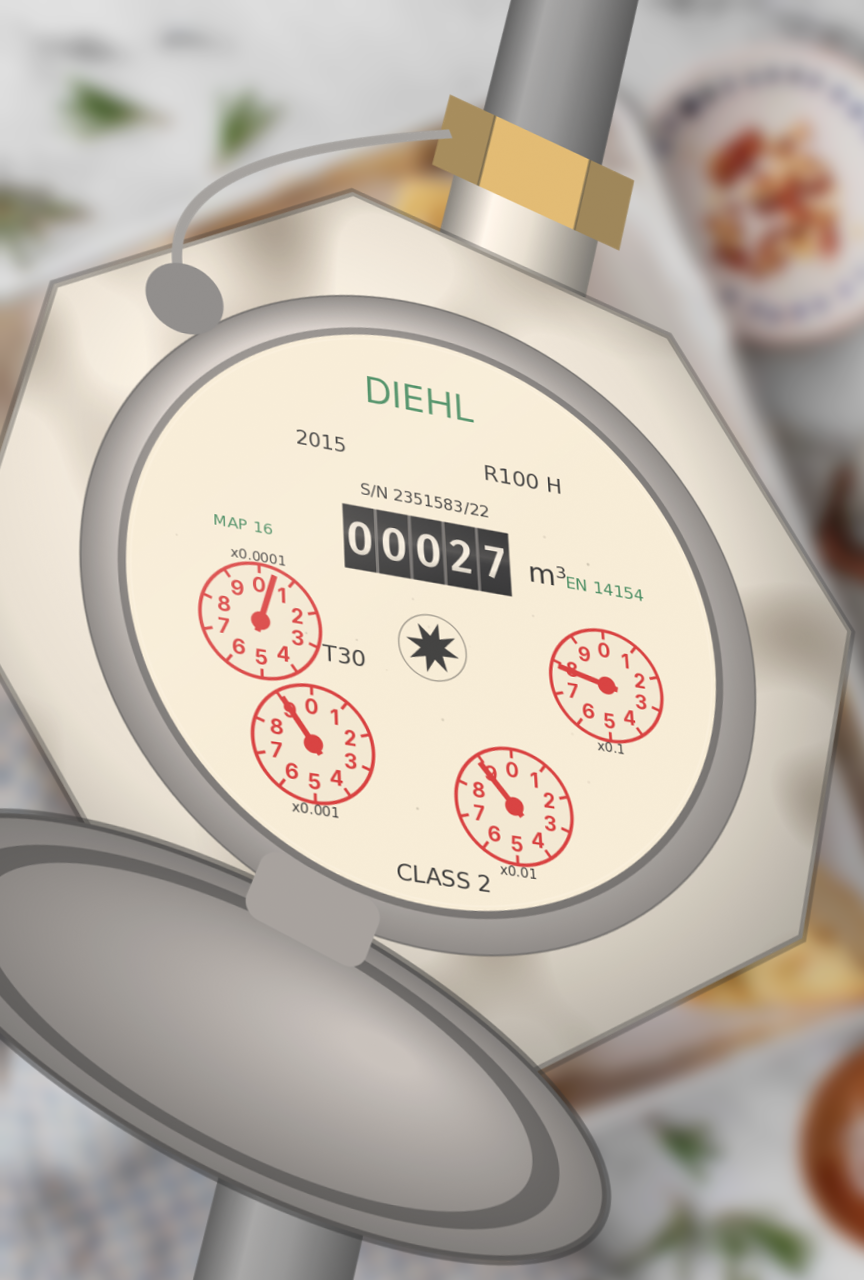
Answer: 27.7890 m³
